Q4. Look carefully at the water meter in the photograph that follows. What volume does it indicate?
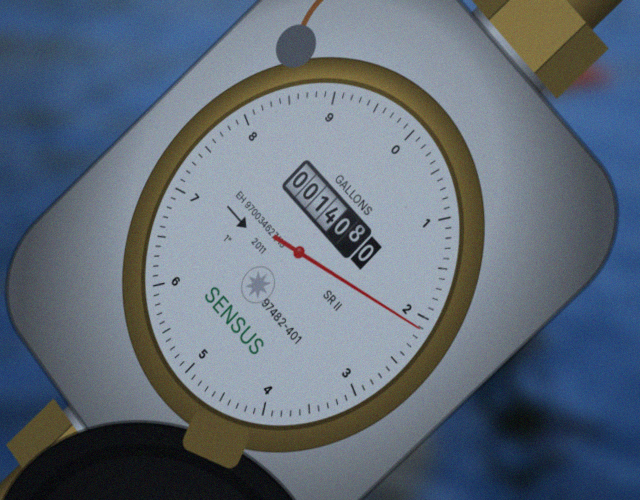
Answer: 14082.1 gal
